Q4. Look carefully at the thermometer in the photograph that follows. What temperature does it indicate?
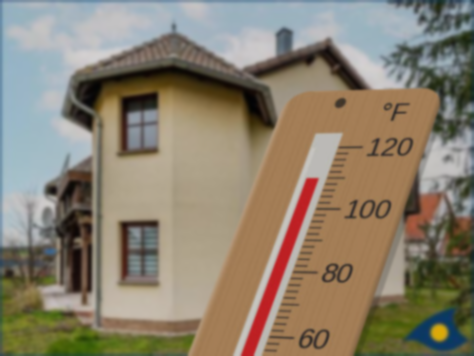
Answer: 110 °F
